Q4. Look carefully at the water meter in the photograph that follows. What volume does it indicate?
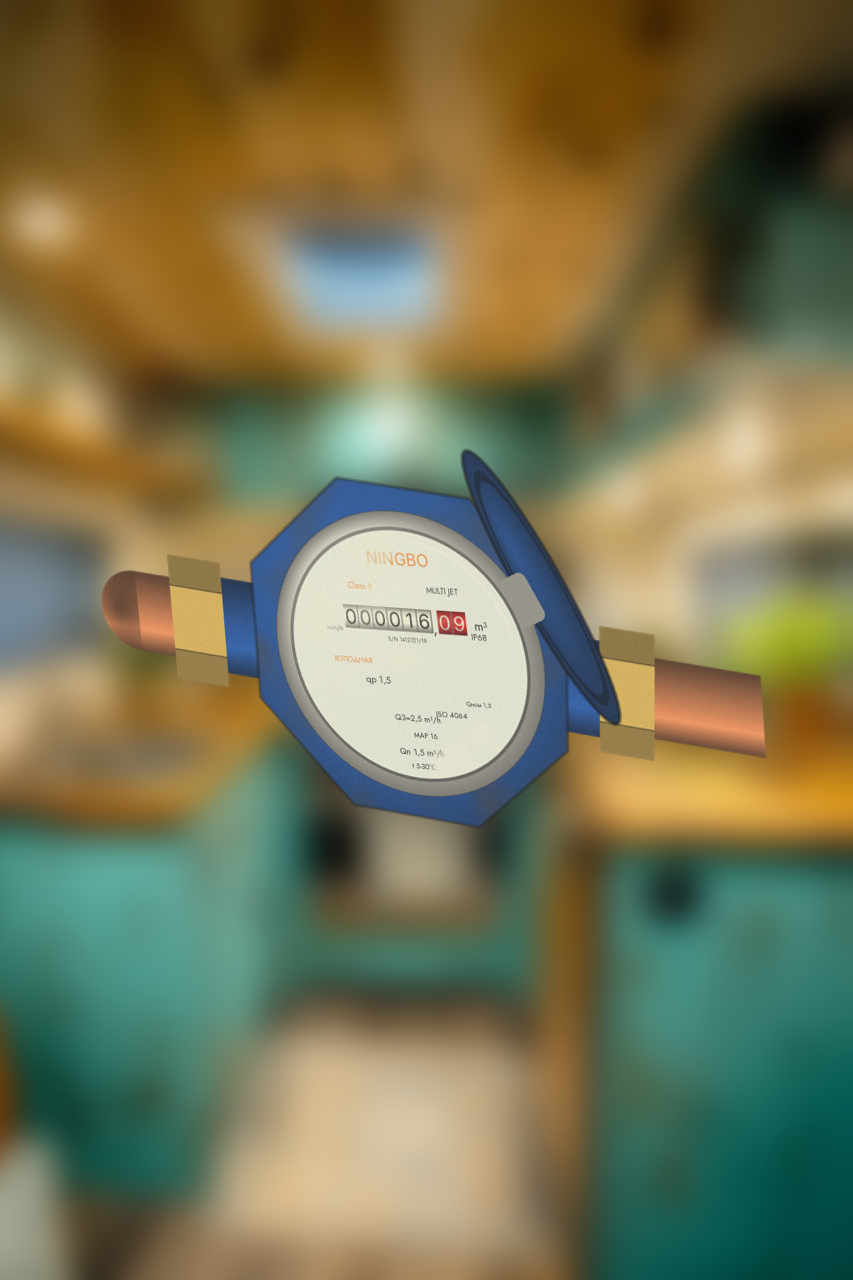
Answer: 16.09 m³
